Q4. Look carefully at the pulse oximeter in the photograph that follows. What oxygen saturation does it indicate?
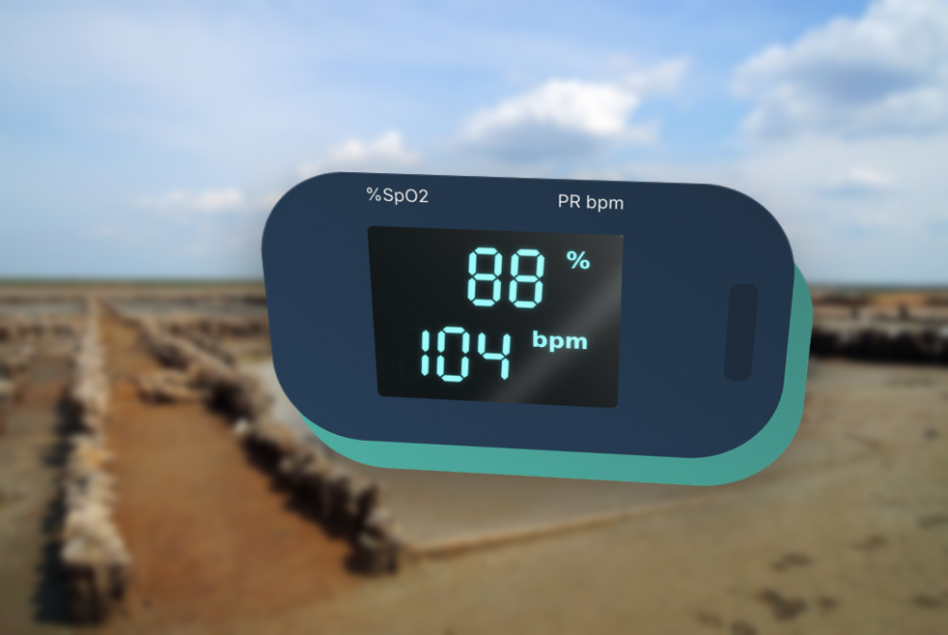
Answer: 88 %
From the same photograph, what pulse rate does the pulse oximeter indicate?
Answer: 104 bpm
